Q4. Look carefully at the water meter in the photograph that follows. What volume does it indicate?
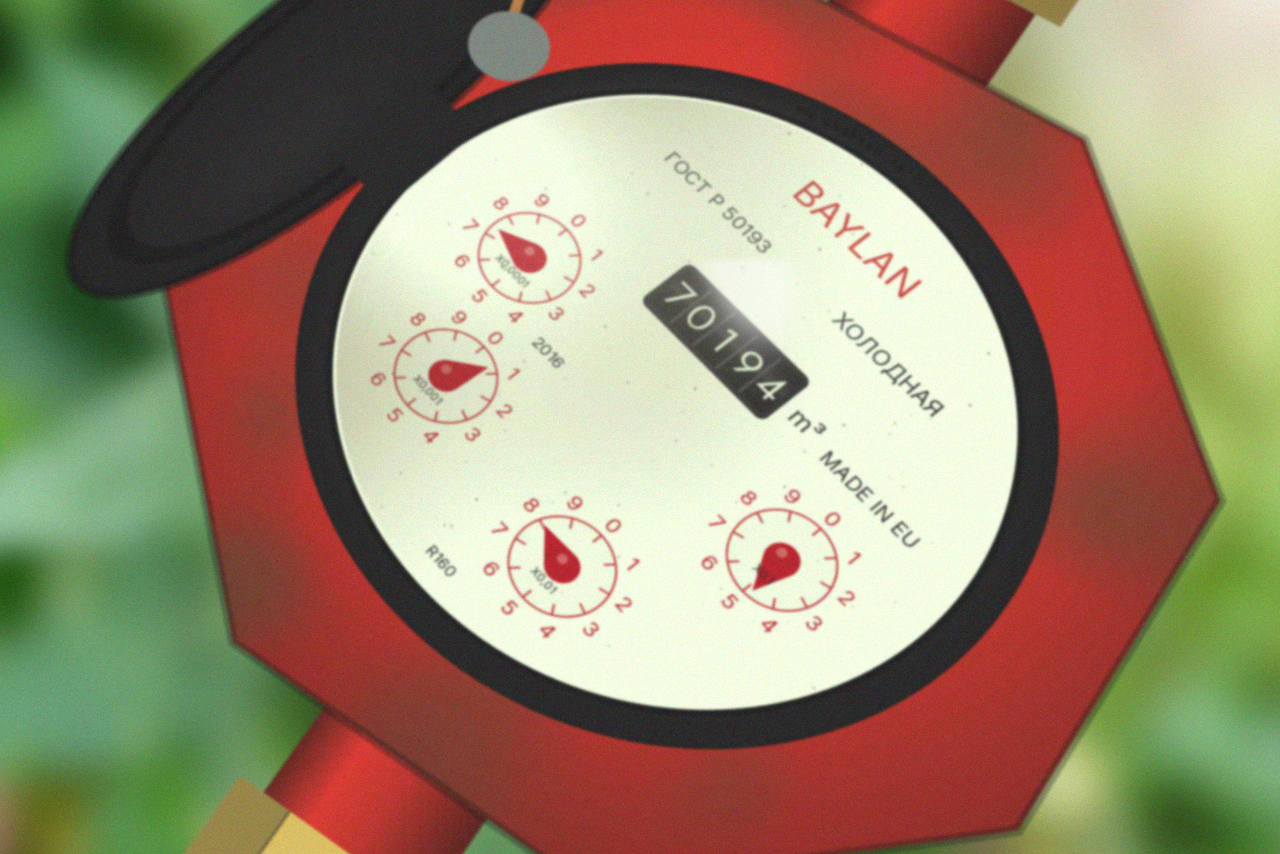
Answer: 70194.4807 m³
